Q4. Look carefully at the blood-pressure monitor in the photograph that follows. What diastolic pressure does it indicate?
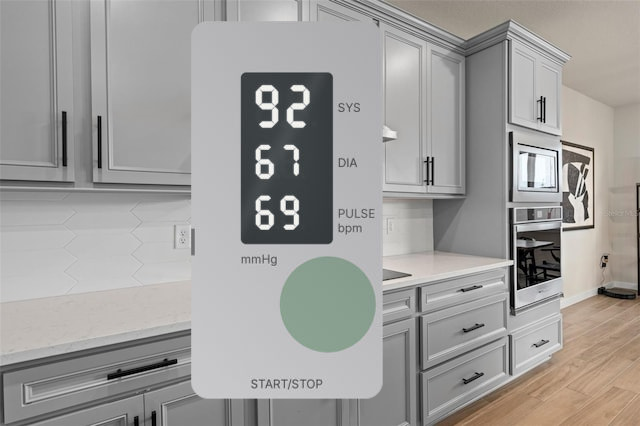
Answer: 67 mmHg
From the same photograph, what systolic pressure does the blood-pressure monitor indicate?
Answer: 92 mmHg
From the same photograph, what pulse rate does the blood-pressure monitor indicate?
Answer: 69 bpm
